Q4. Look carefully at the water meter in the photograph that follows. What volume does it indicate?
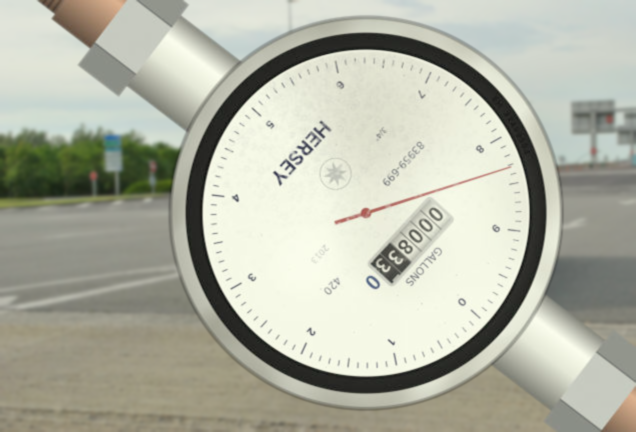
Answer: 8328.3 gal
